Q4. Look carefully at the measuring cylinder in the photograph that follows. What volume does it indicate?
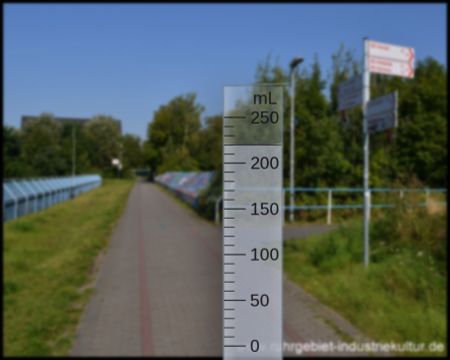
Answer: 220 mL
